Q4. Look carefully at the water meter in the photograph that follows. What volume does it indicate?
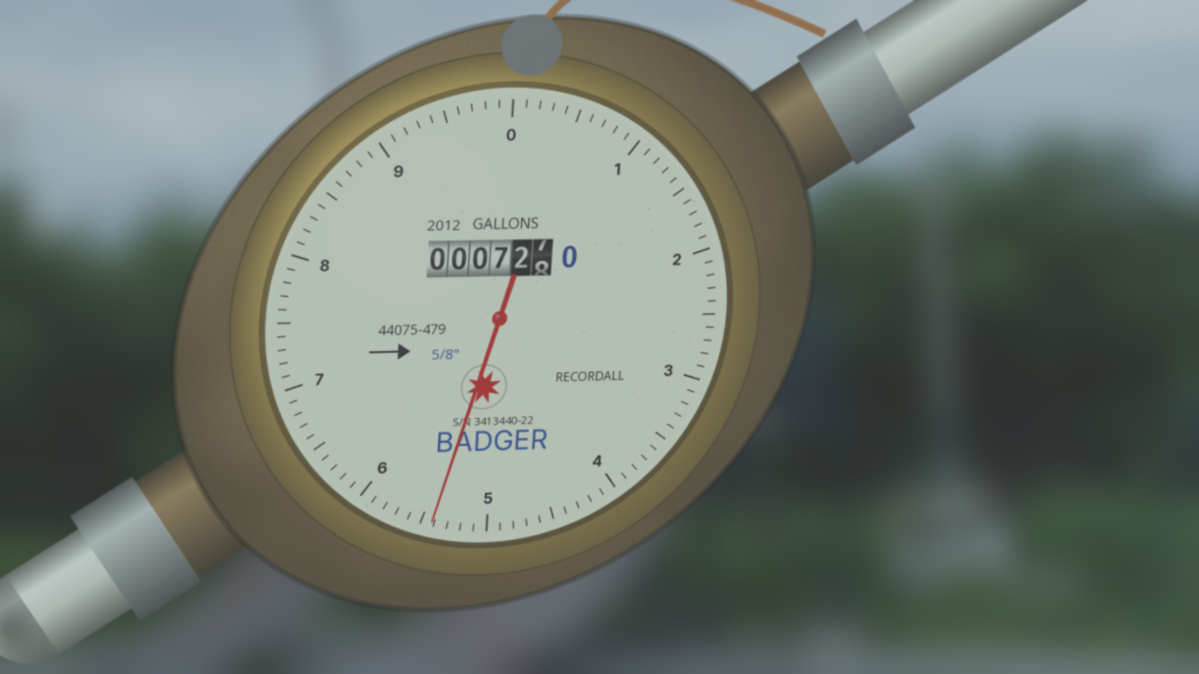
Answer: 7275.4 gal
